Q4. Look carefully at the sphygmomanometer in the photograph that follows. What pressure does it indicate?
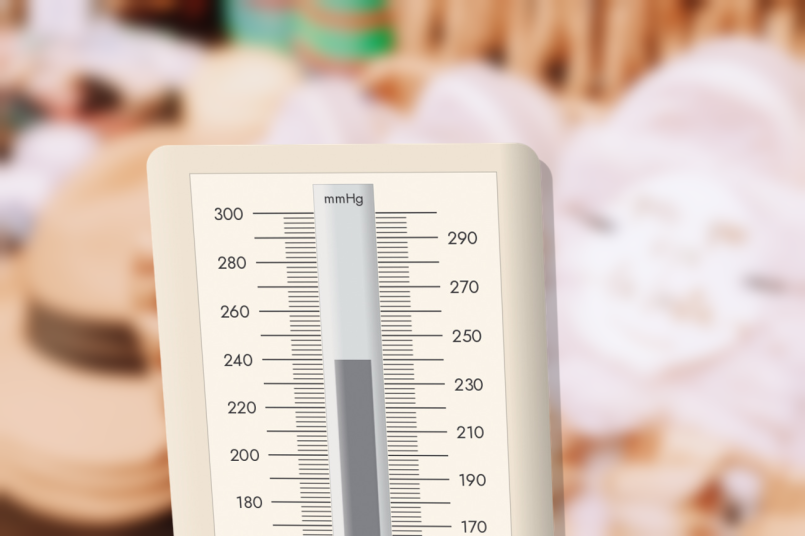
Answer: 240 mmHg
